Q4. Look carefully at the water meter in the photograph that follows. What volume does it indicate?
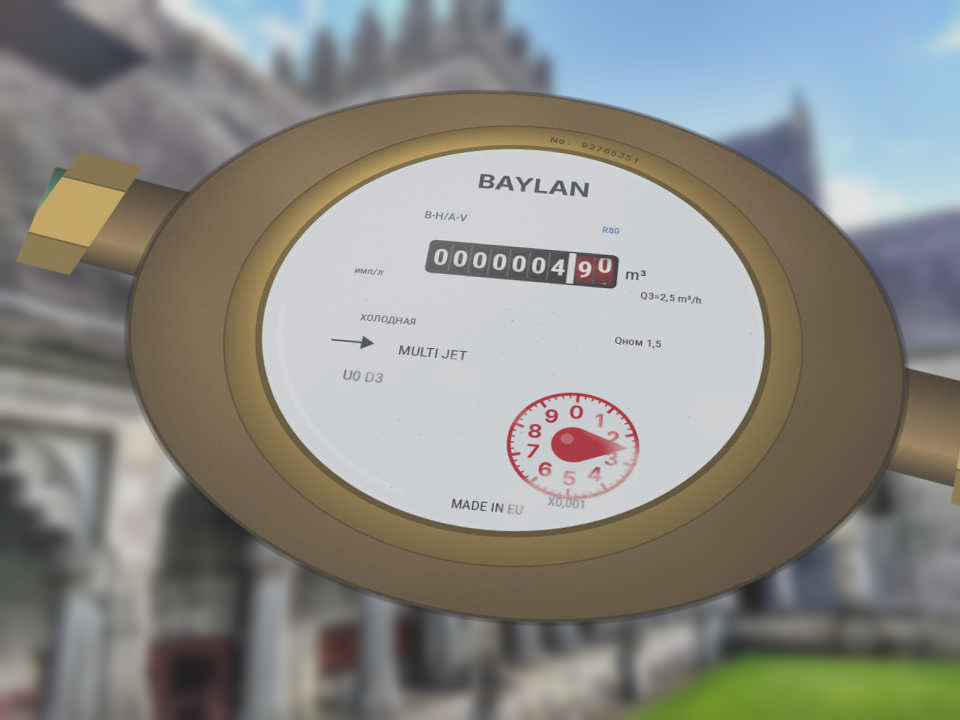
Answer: 4.902 m³
